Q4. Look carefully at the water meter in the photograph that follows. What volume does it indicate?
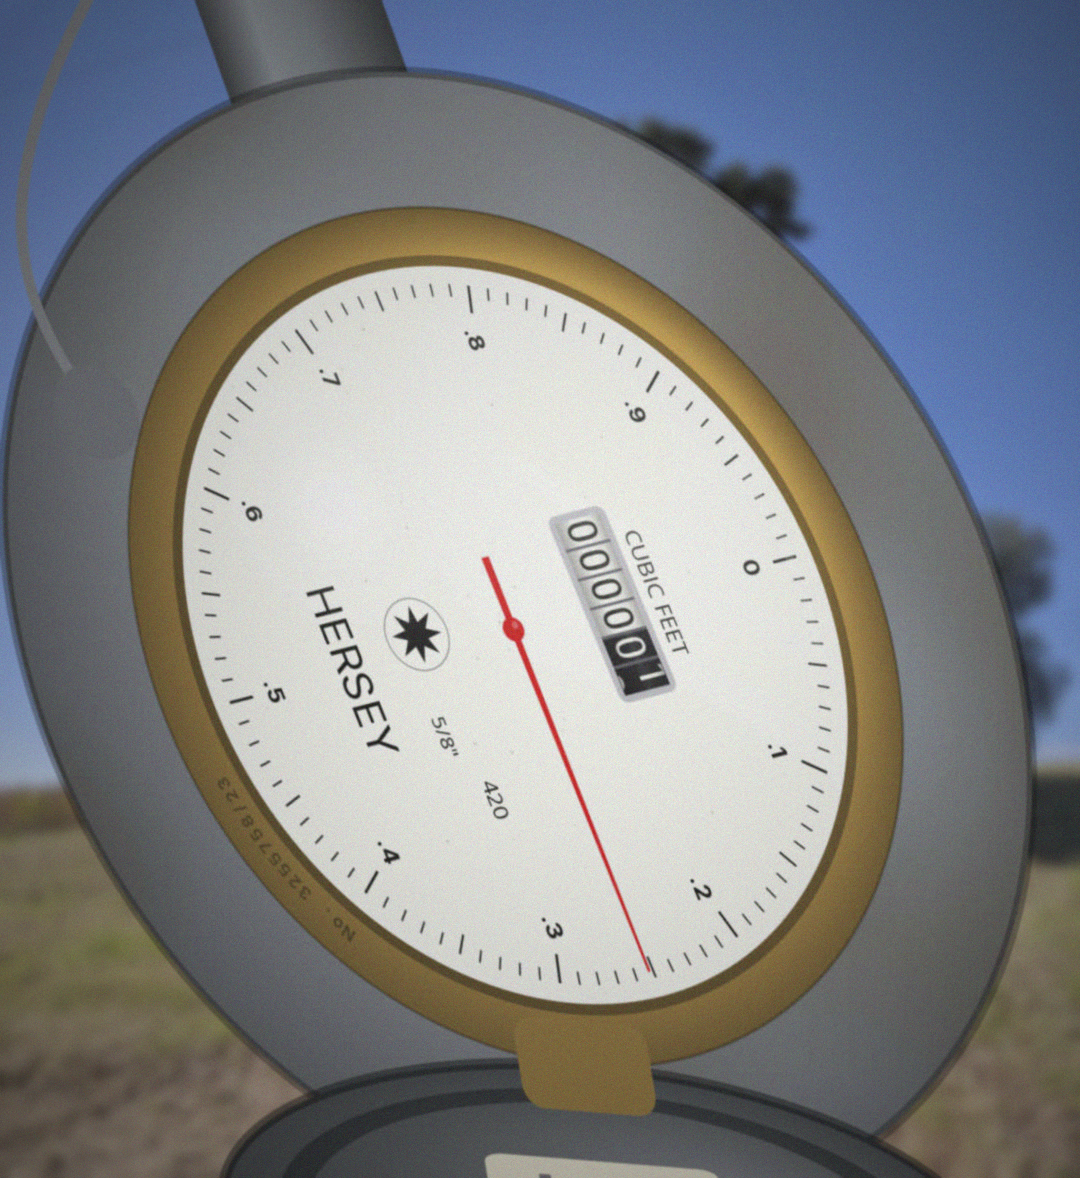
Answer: 1.25 ft³
